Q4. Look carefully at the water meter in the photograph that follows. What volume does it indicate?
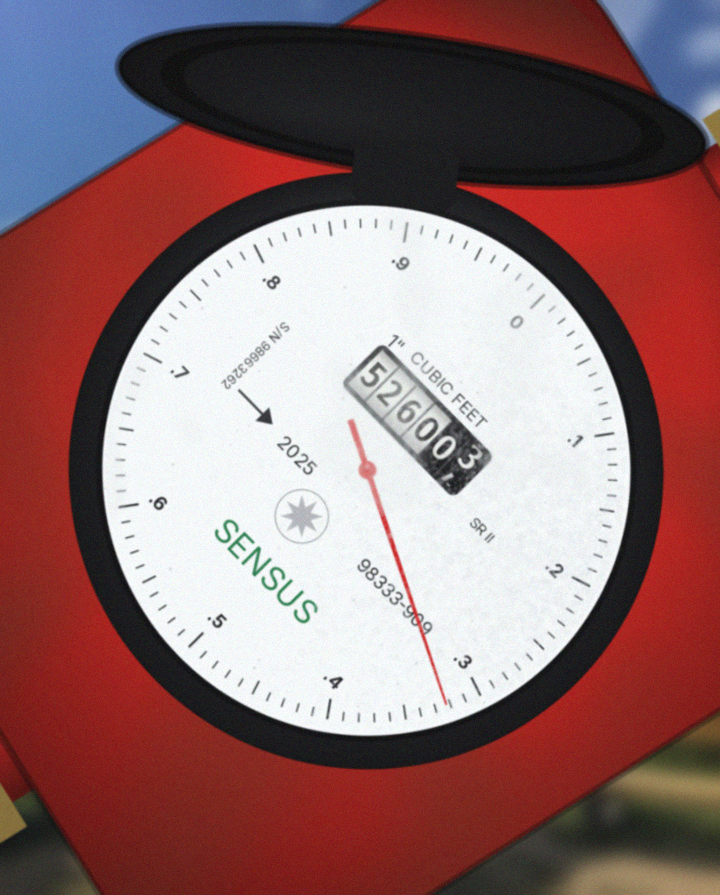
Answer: 526003.32 ft³
